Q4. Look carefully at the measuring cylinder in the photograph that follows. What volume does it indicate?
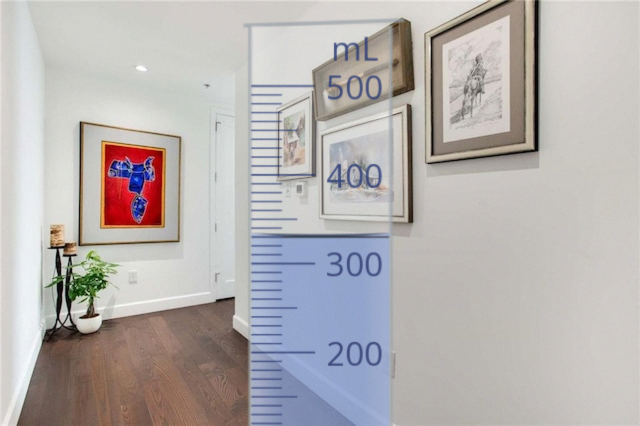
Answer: 330 mL
